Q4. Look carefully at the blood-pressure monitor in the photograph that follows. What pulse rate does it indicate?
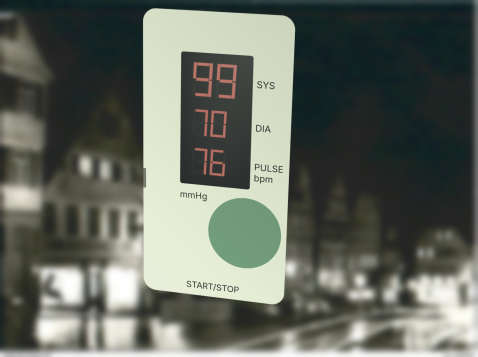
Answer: 76 bpm
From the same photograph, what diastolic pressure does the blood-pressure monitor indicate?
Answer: 70 mmHg
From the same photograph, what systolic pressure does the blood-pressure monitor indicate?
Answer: 99 mmHg
